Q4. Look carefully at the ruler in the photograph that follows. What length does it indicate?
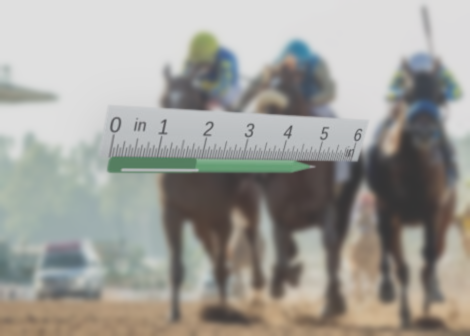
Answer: 5 in
